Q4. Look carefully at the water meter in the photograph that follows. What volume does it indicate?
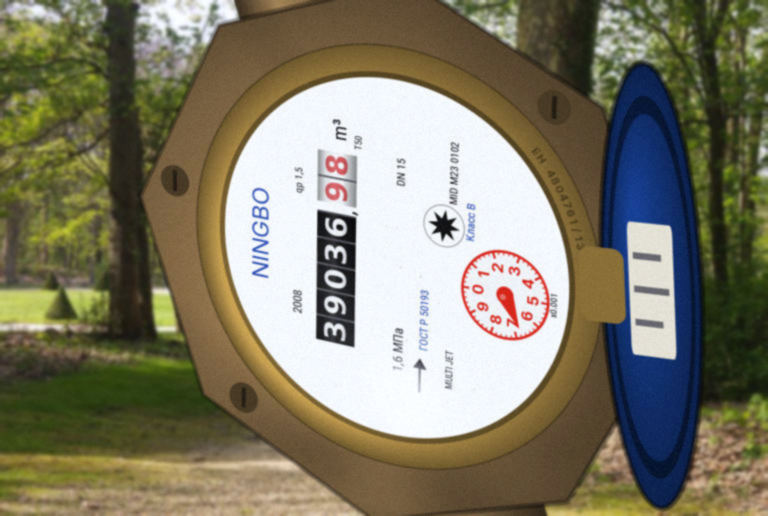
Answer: 39036.986 m³
